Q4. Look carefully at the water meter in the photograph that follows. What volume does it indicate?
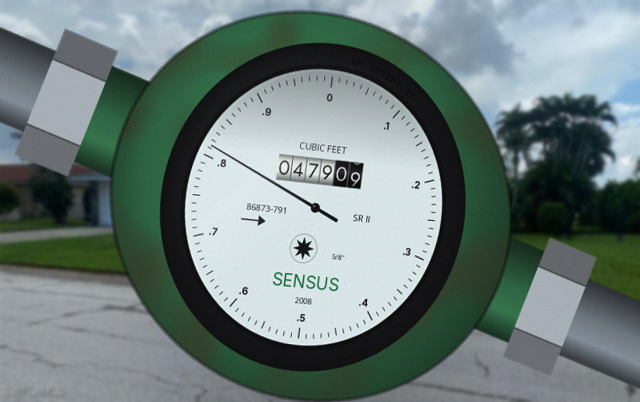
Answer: 47908.81 ft³
